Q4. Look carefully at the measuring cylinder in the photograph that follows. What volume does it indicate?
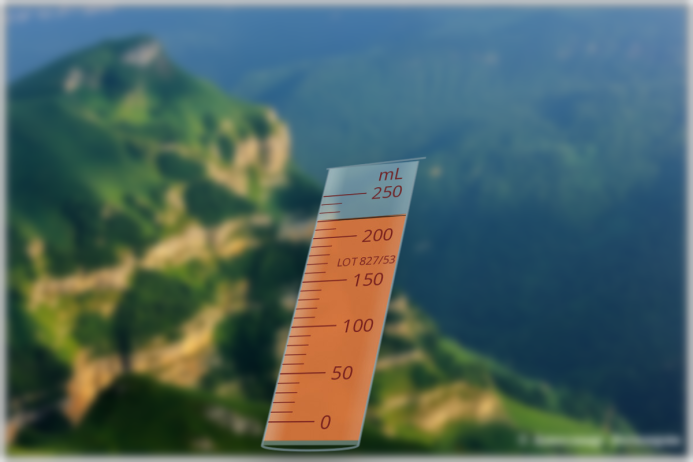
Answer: 220 mL
